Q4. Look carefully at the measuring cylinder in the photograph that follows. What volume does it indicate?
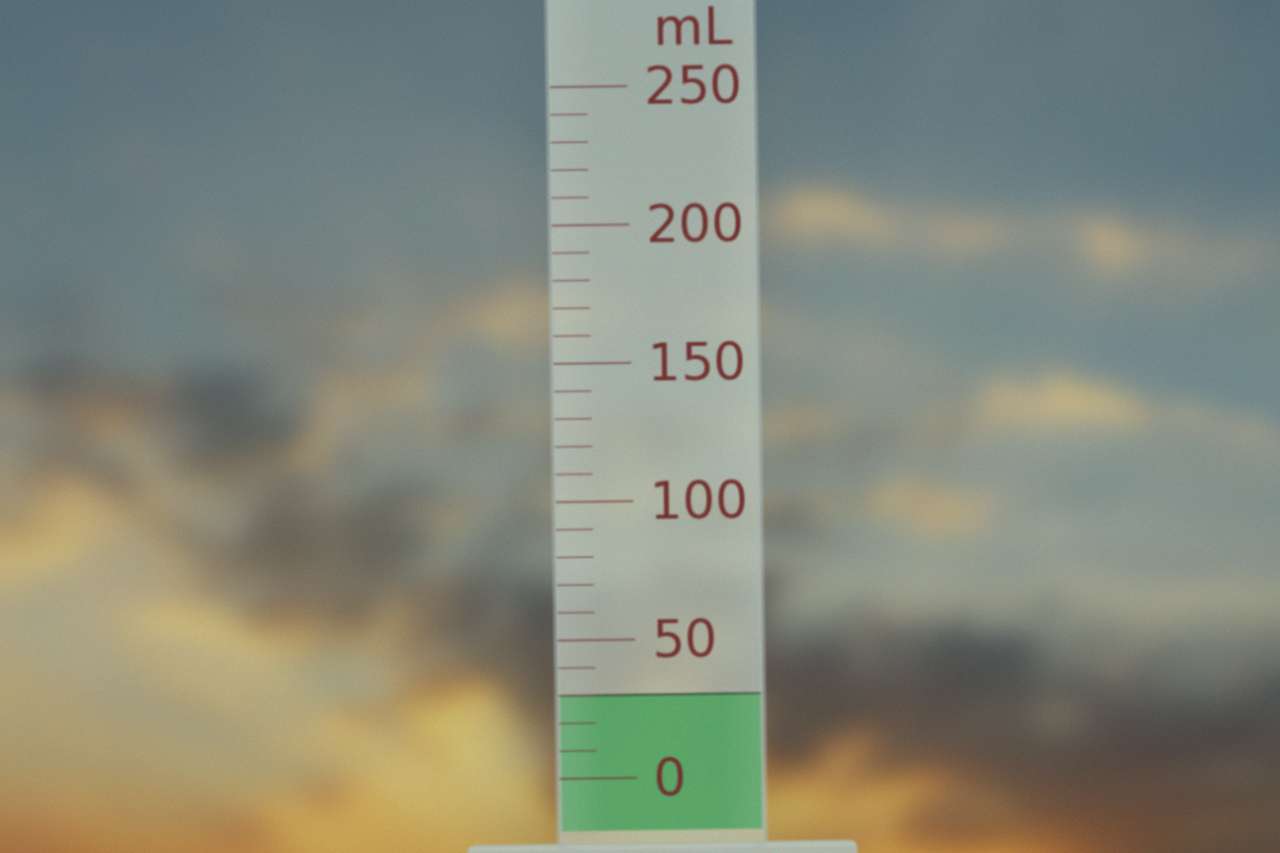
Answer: 30 mL
